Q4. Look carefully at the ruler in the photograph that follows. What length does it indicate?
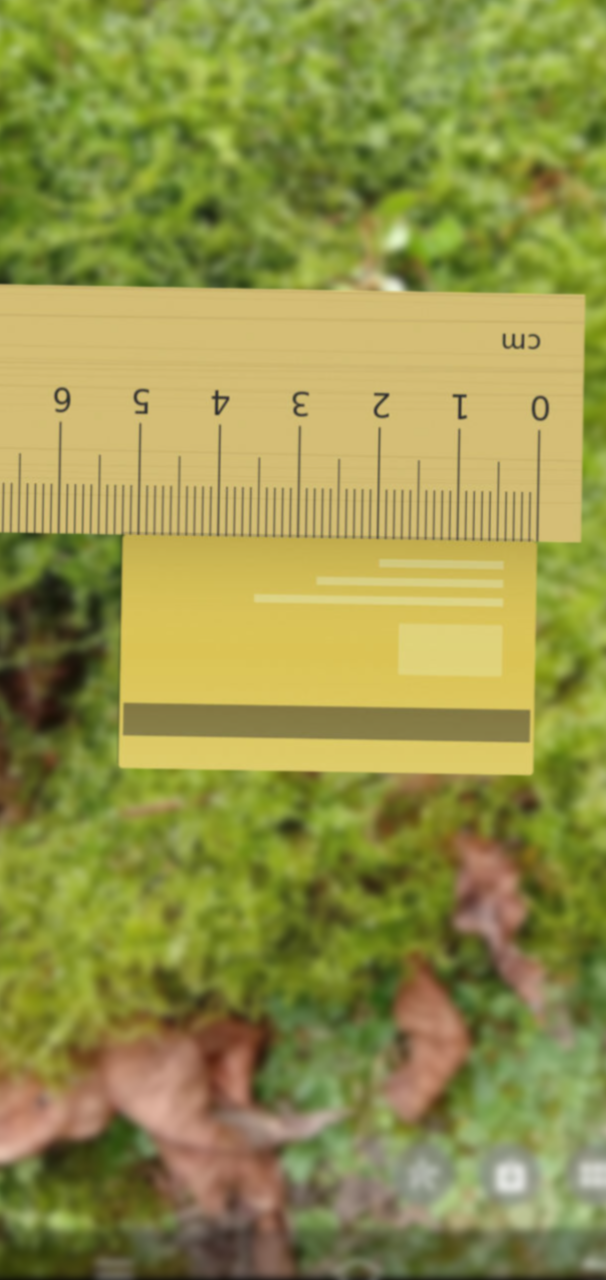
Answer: 5.2 cm
